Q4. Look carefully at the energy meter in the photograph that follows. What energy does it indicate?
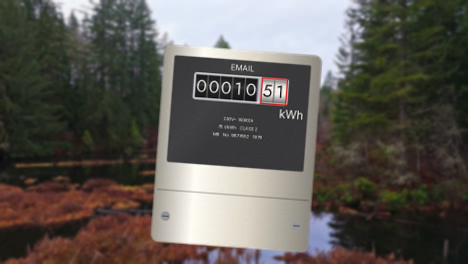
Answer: 10.51 kWh
